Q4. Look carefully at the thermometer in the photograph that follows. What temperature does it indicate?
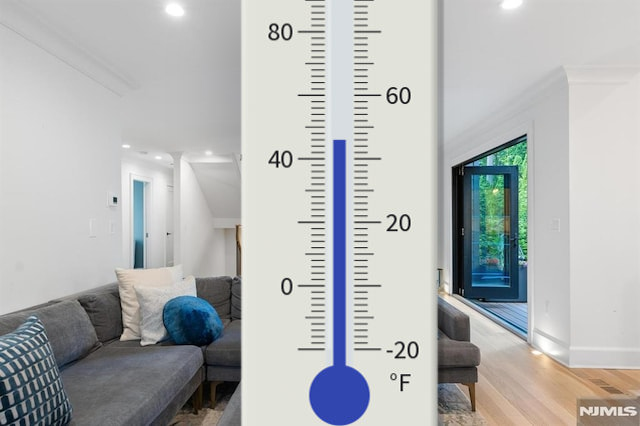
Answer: 46 °F
